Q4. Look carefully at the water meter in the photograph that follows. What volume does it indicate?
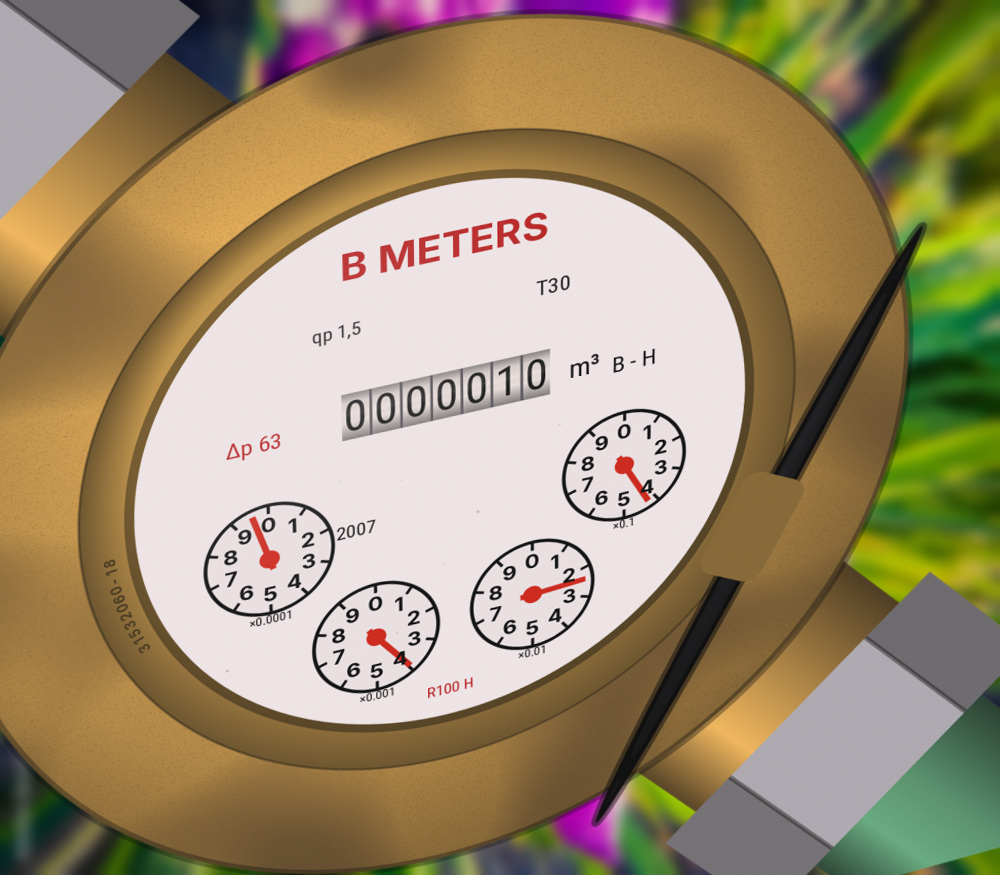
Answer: 10.4239 m³
